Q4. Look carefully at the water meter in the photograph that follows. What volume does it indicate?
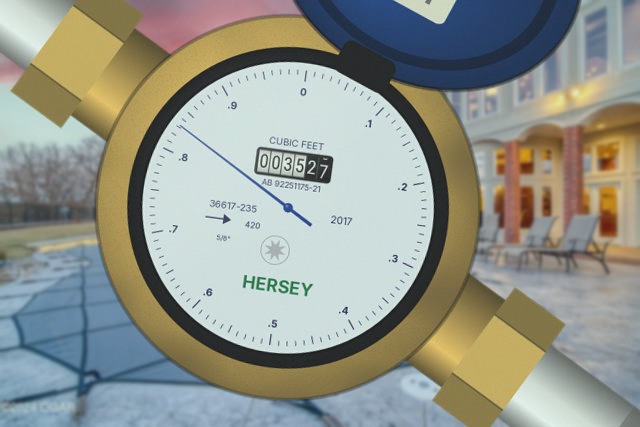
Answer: 3526.83 ft³
